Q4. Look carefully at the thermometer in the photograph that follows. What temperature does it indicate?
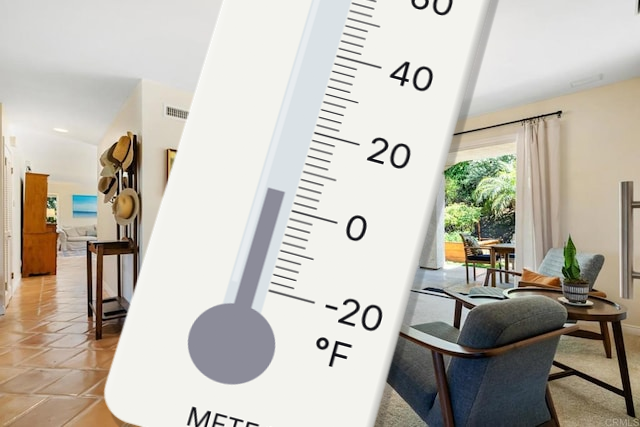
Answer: 4 °F
